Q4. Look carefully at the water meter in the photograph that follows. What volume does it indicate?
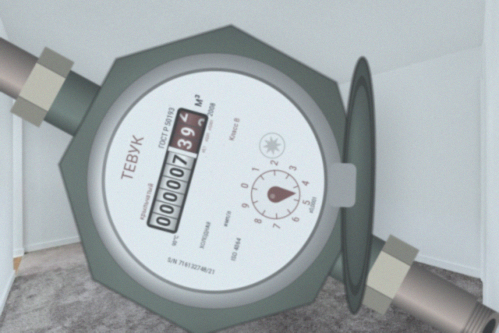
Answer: 7.3924 m³
